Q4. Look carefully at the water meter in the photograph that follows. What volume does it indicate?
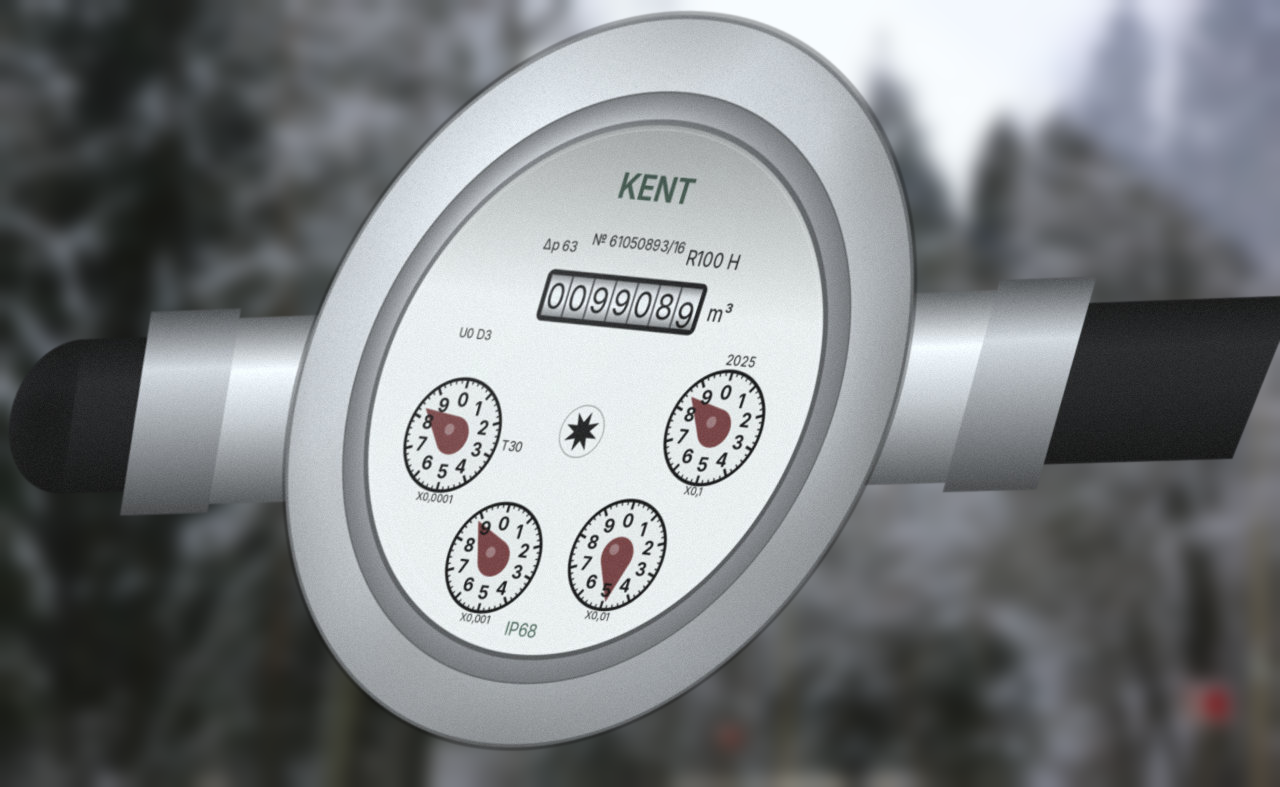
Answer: 99088.8488 m³
